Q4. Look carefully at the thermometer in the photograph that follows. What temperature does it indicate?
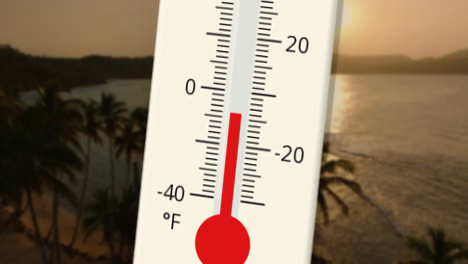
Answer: -8 °F
